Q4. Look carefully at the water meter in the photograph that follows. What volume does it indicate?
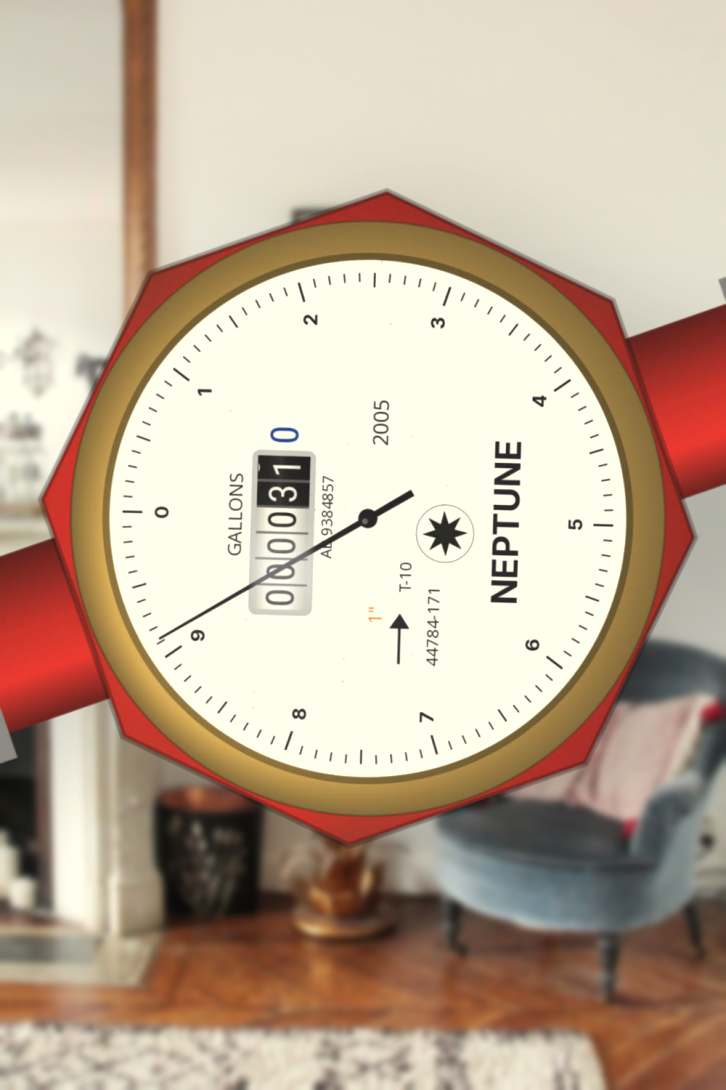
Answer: 309.1 gal
